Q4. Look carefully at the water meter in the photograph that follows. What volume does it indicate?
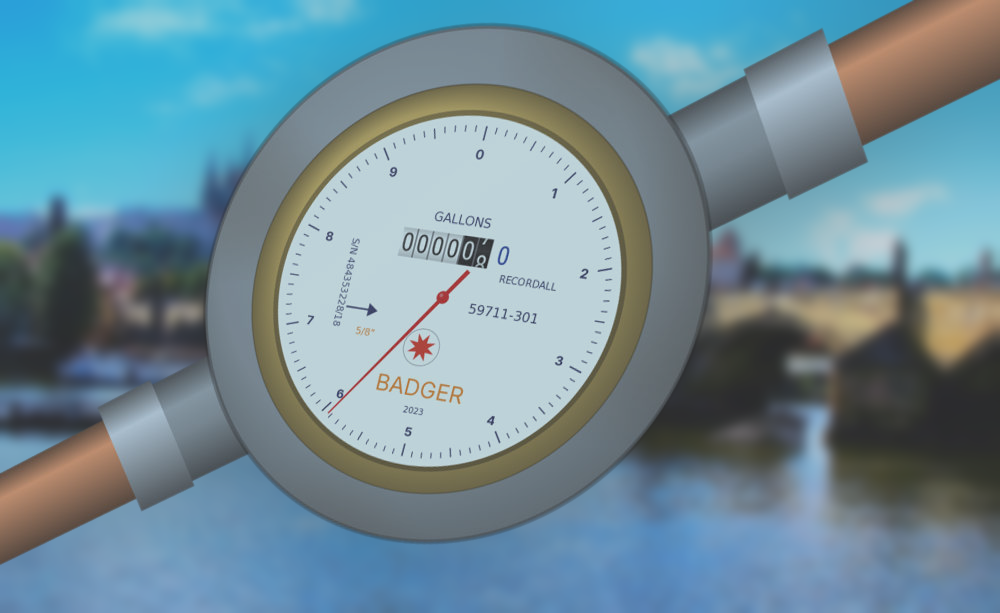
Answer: 75.9 gal
